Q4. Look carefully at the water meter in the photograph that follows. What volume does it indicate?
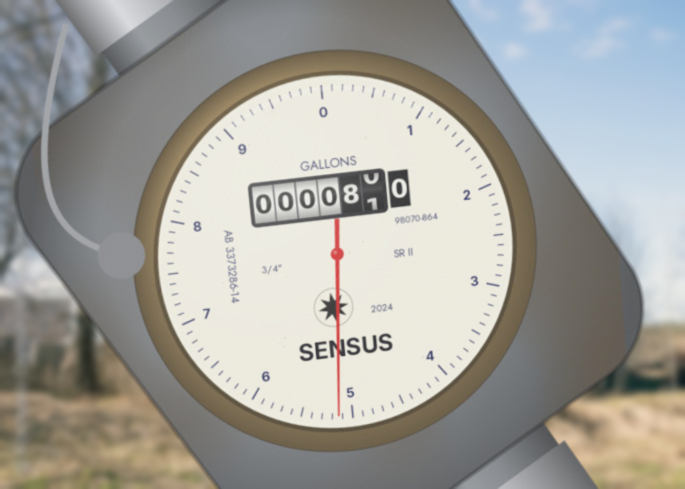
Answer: 805.1 gal
